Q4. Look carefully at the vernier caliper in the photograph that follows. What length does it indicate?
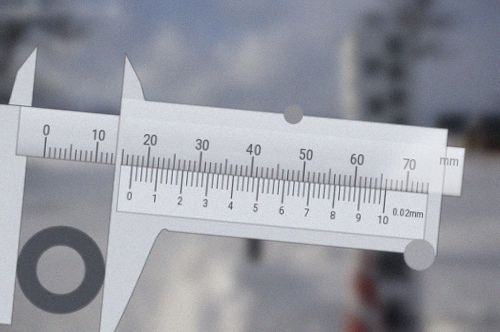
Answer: 17.0 mm
